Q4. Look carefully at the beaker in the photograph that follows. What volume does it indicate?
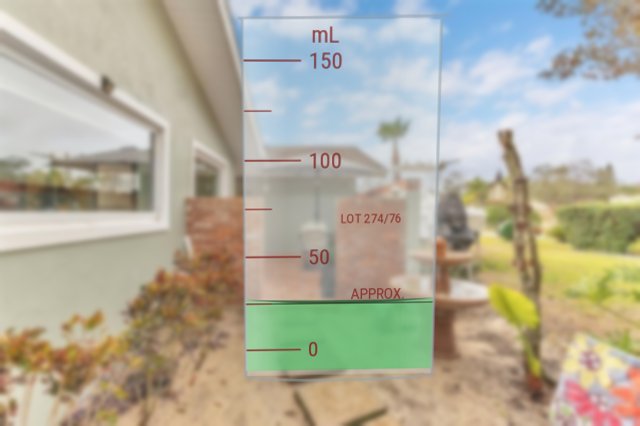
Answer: 25 mL
